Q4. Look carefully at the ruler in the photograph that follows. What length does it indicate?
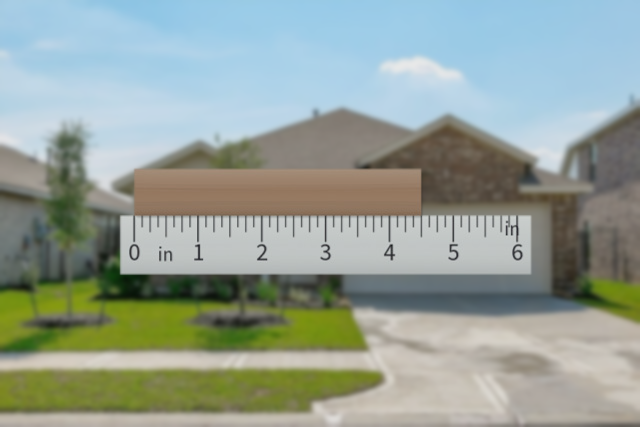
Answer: 4.5 in
